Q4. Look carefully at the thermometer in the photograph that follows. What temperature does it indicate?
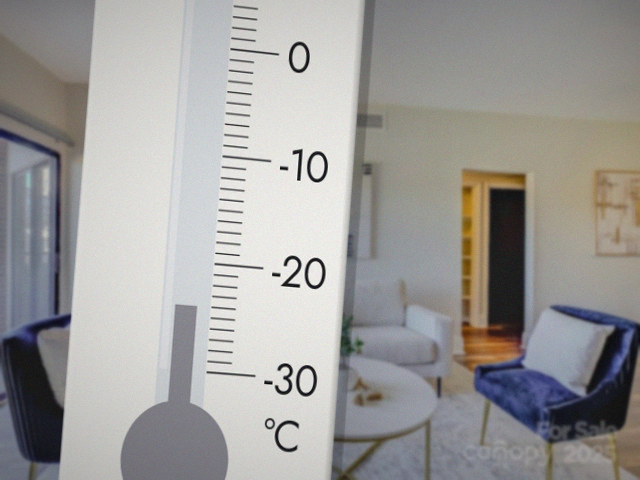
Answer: -24 °C
